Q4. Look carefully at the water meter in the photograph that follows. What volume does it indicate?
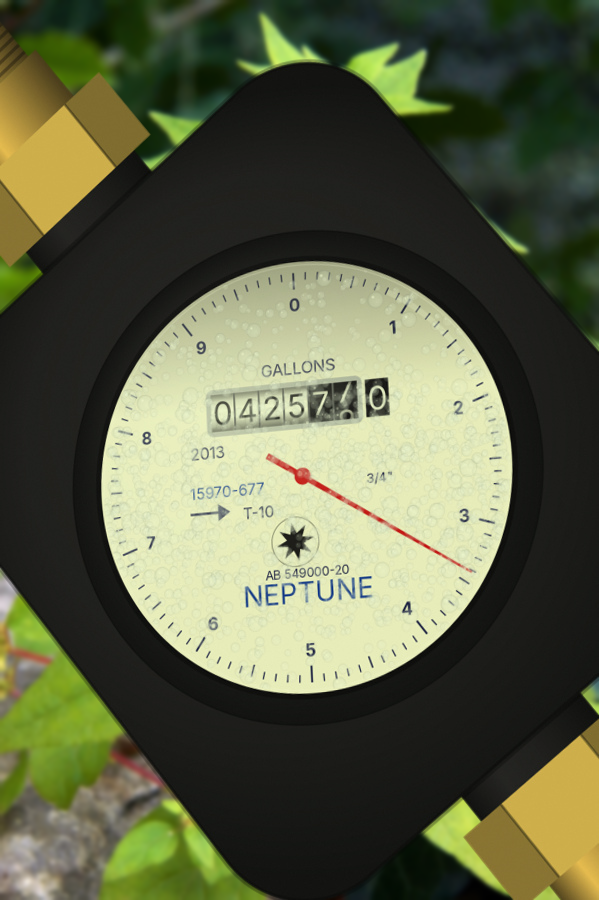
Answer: 425773.4 gal
